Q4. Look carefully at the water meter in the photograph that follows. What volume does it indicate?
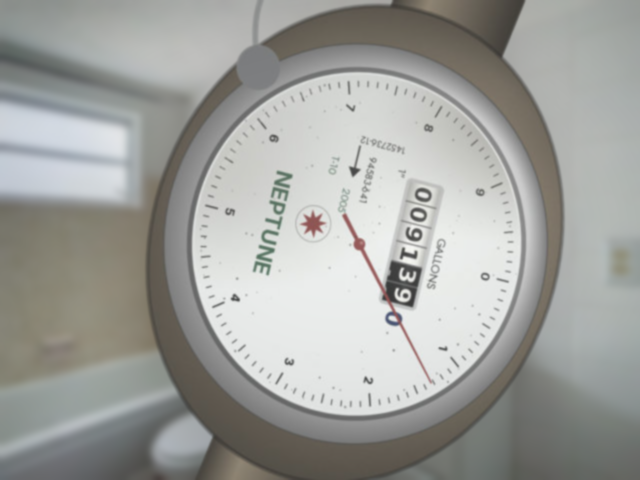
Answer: 91391.3 gal
